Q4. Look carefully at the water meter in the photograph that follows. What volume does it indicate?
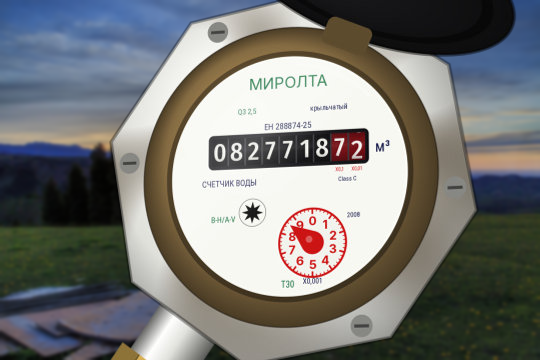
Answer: 827718.718 m³
